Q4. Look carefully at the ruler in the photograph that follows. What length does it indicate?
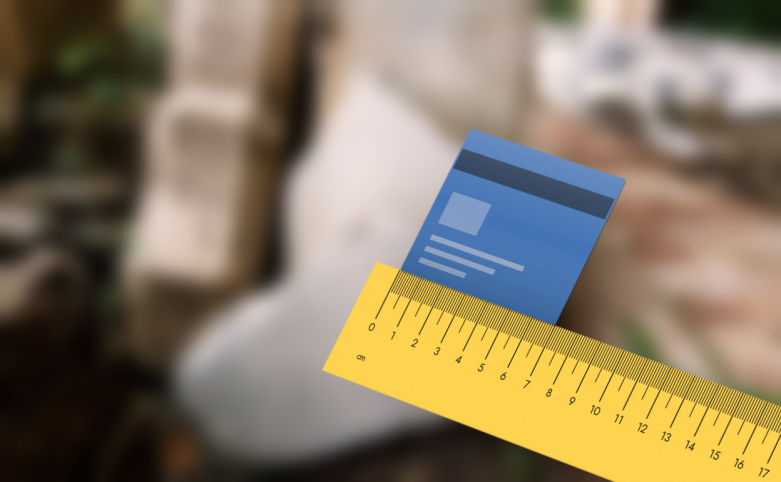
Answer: 7 cm
